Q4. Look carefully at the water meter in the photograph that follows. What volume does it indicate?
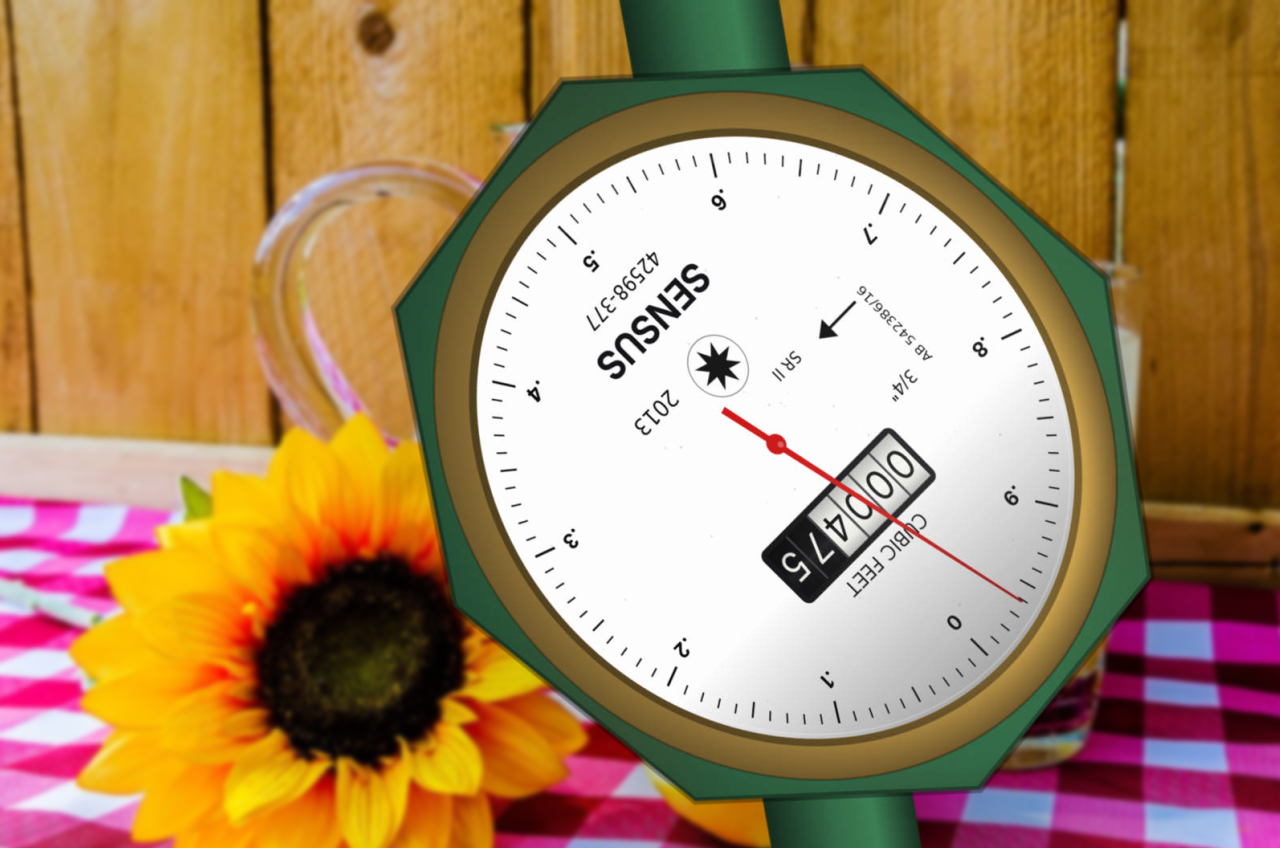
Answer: 474.96 ft³
